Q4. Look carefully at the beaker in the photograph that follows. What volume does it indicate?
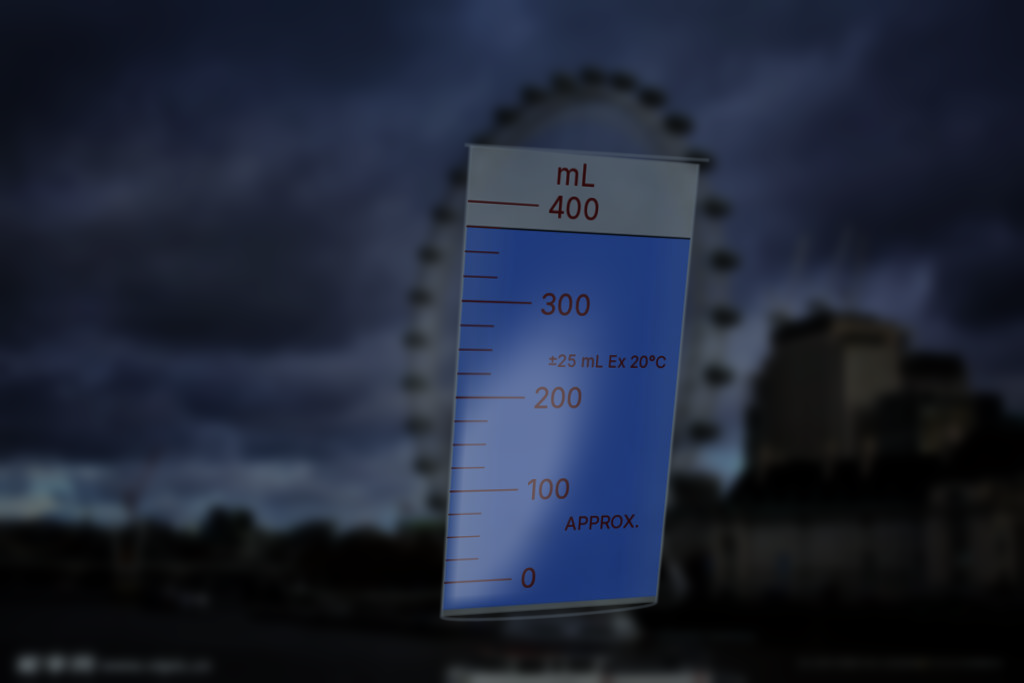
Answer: 375 mL
